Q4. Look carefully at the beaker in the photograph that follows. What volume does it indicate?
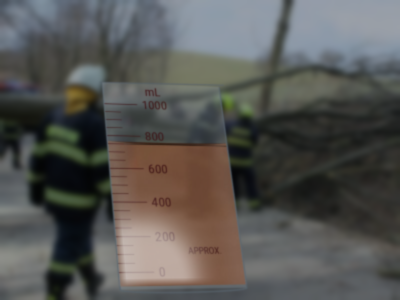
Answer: 750 mL
